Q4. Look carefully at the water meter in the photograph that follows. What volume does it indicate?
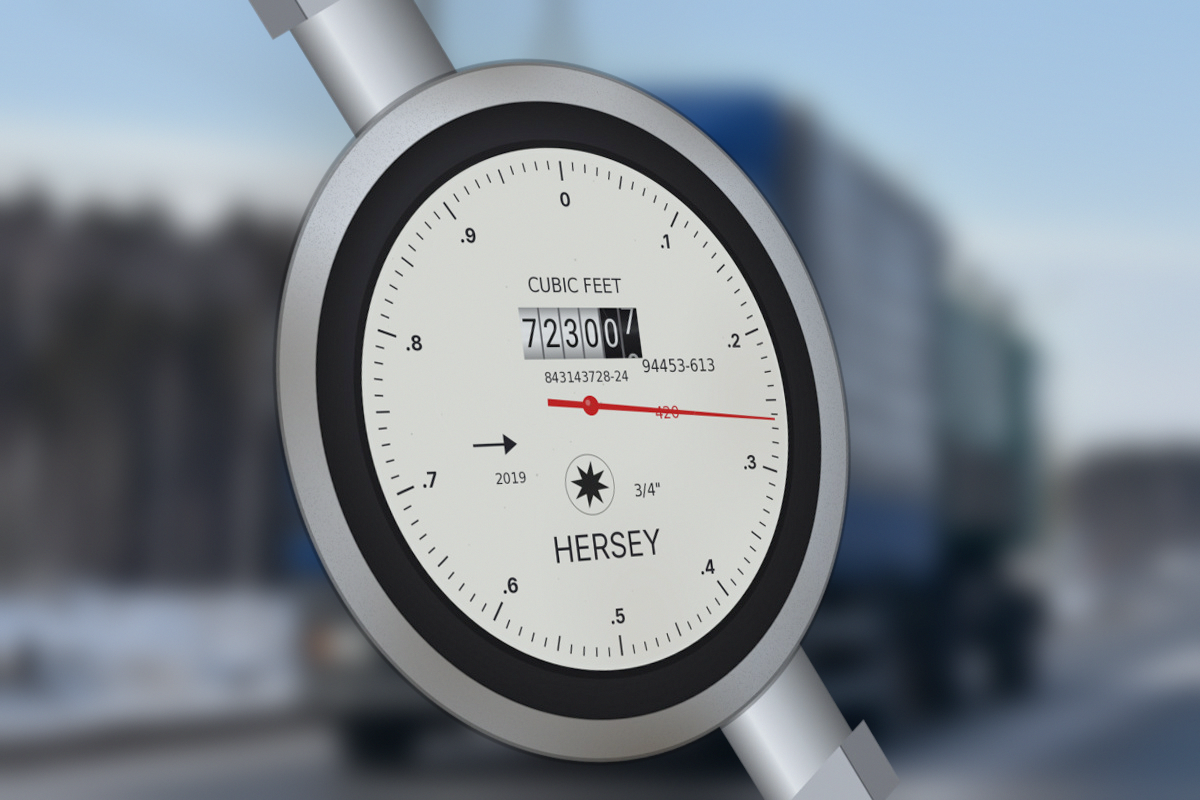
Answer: 723007.26 ft³
